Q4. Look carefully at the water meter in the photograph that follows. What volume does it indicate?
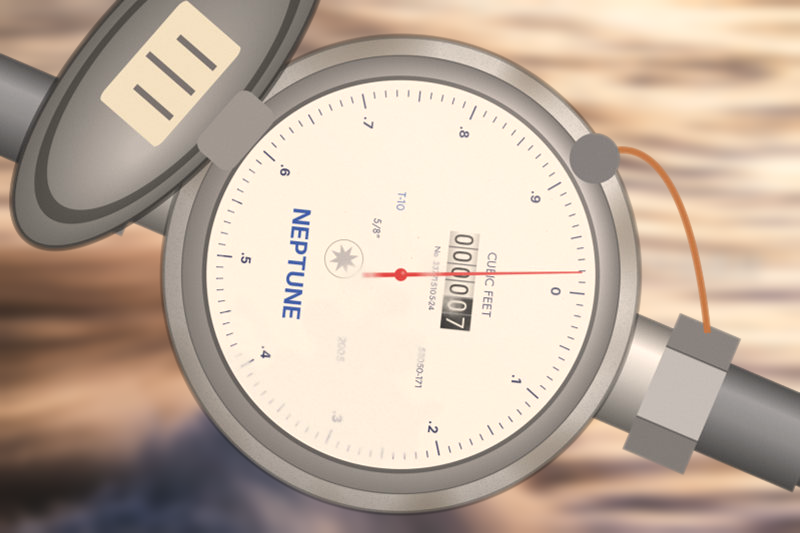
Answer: 6.98 ft³
